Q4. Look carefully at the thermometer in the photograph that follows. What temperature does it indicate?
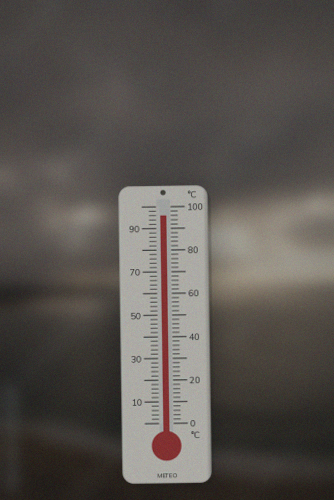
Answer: 96 °C
